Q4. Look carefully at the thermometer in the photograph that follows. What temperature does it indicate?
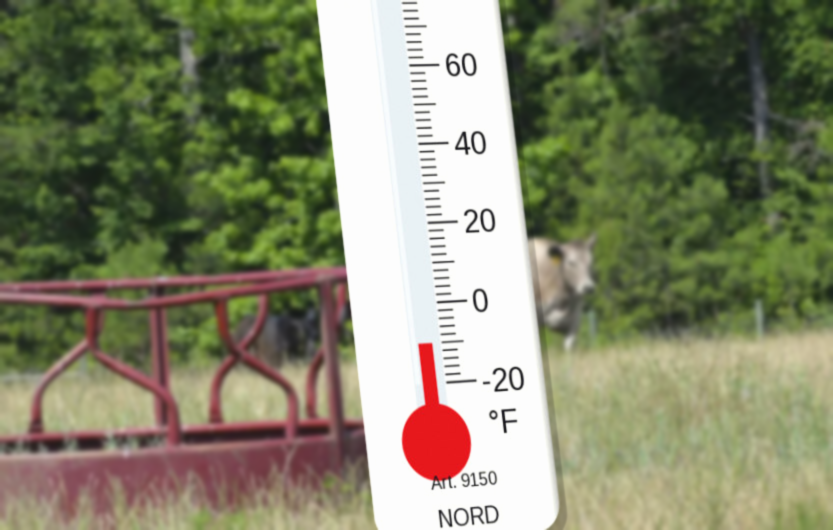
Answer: -10 °F
